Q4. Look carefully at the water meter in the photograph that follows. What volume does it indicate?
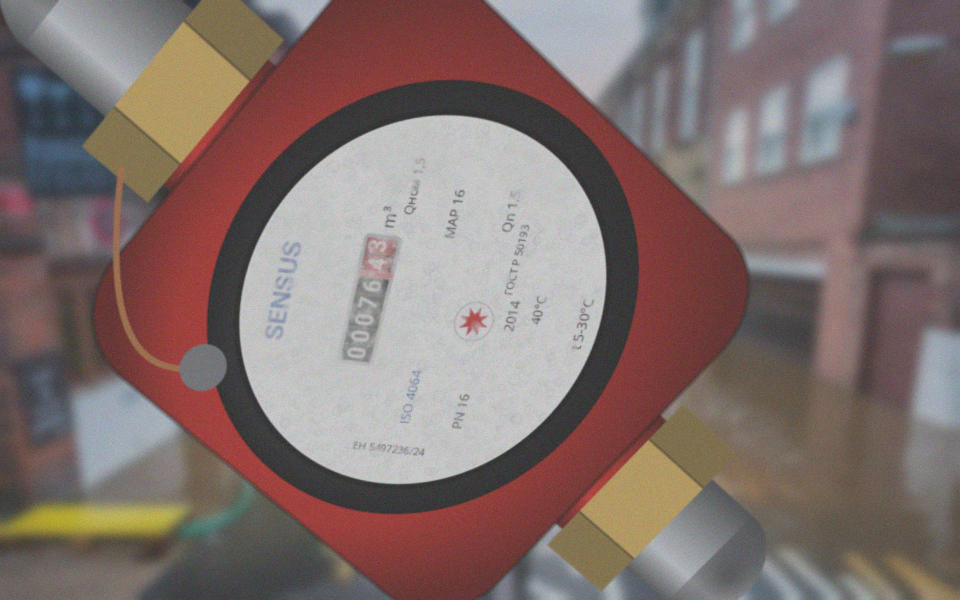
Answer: 76.43 m³
